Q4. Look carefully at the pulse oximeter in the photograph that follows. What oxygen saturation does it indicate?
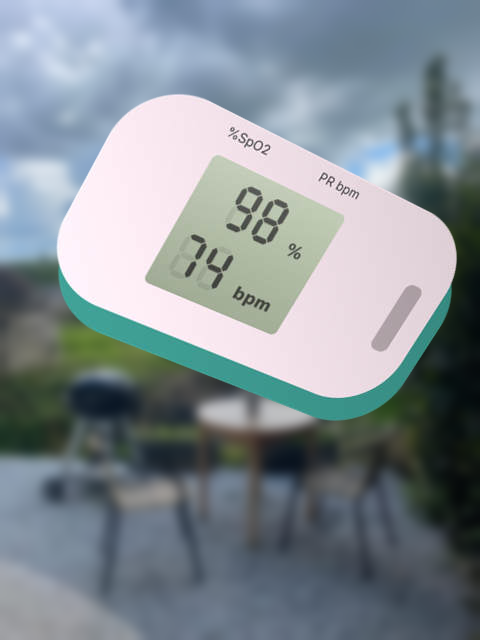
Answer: 98 %
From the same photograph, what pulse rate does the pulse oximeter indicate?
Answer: 74 bpm
